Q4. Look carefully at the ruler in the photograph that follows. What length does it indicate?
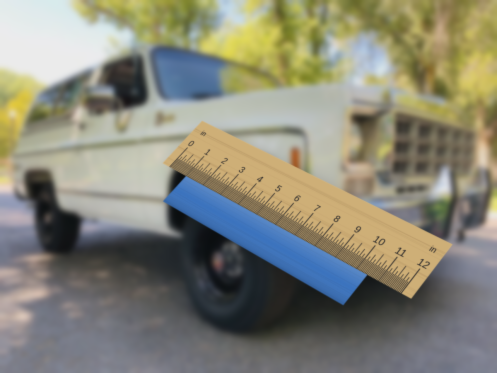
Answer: 9.5 in
